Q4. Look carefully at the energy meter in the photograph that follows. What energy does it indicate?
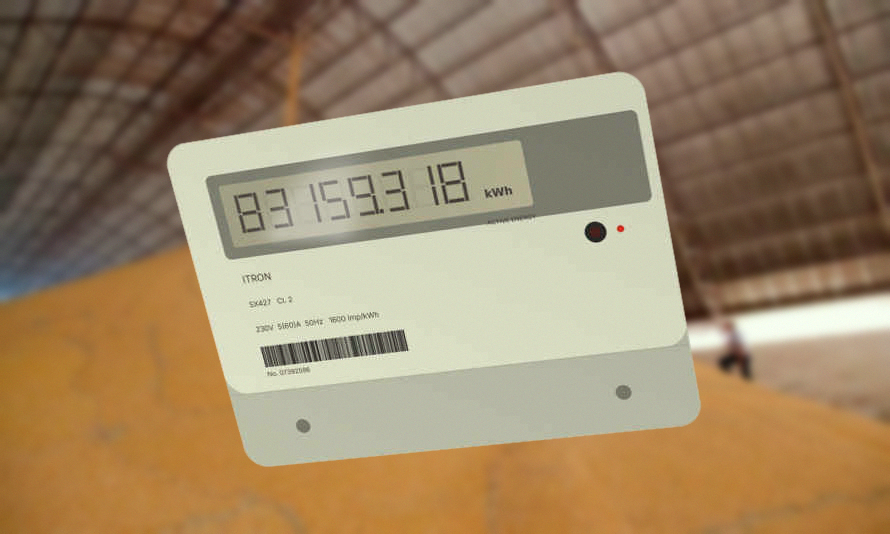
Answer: 83159.318 kWh
